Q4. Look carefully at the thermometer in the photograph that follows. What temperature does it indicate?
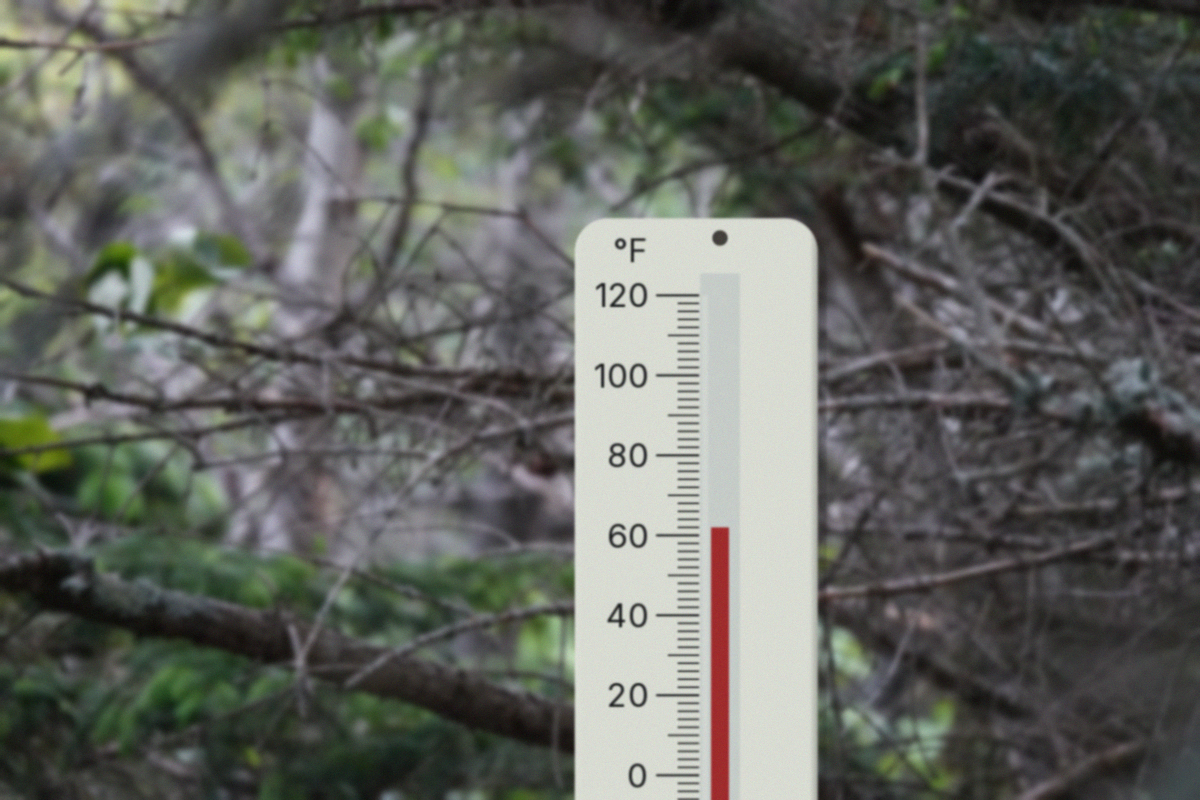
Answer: 62 °F
